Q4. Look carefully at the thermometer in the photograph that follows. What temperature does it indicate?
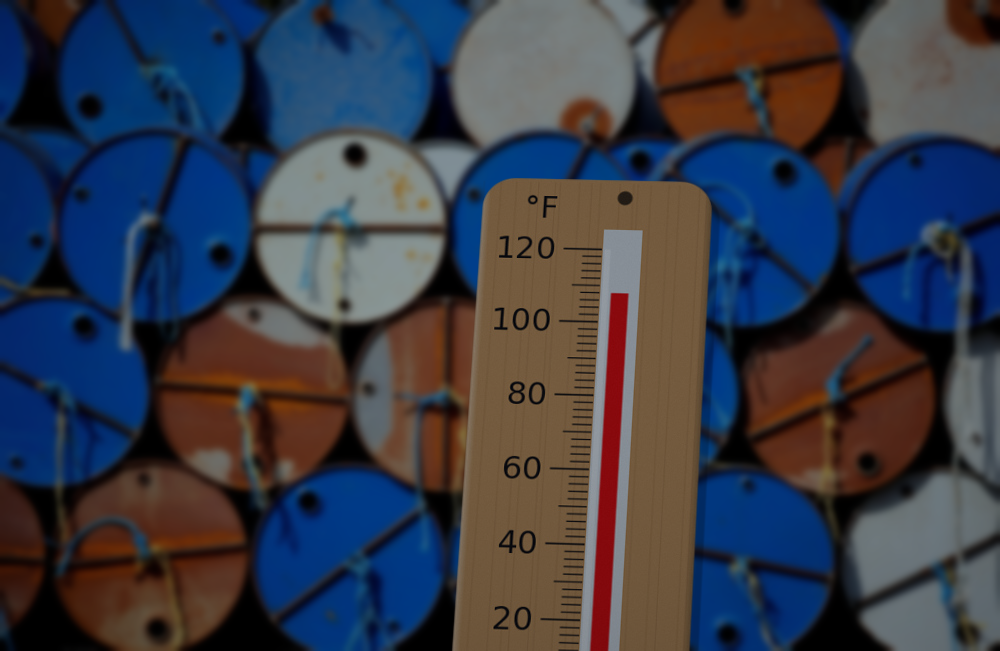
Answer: 108 °F
